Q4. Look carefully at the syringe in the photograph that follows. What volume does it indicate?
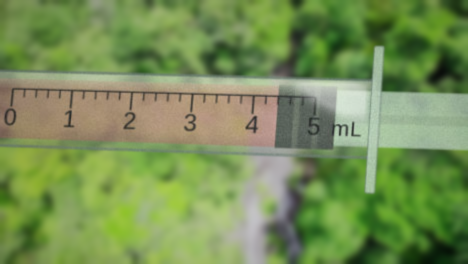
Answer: 4.4 mL
